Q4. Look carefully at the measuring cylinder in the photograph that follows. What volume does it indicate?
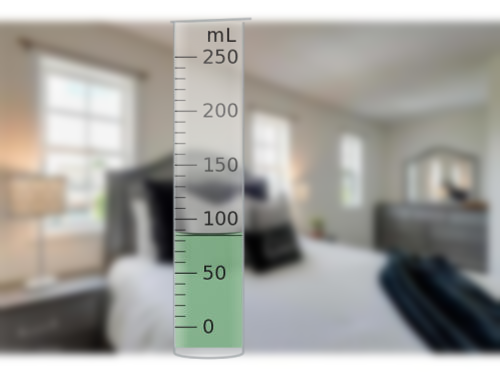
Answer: 85 mL
